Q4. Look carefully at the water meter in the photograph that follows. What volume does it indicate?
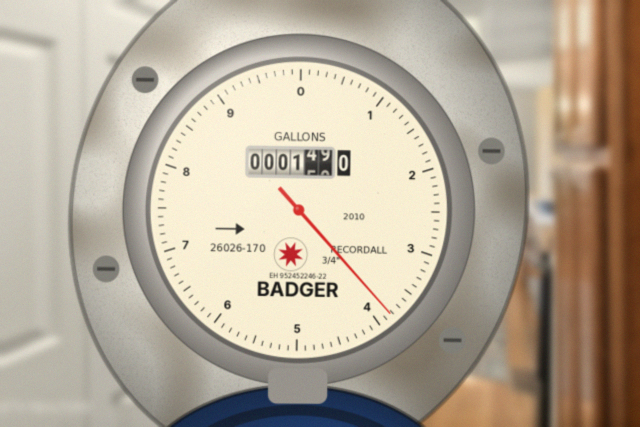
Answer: 1493.8 gal
